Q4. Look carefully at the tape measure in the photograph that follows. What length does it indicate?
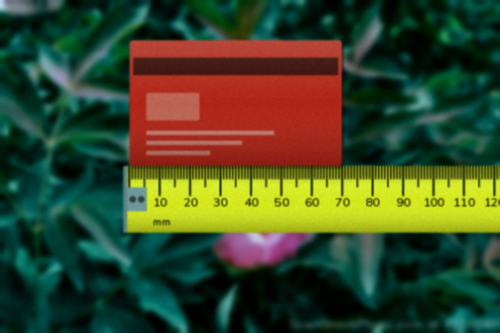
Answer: 70 mm
